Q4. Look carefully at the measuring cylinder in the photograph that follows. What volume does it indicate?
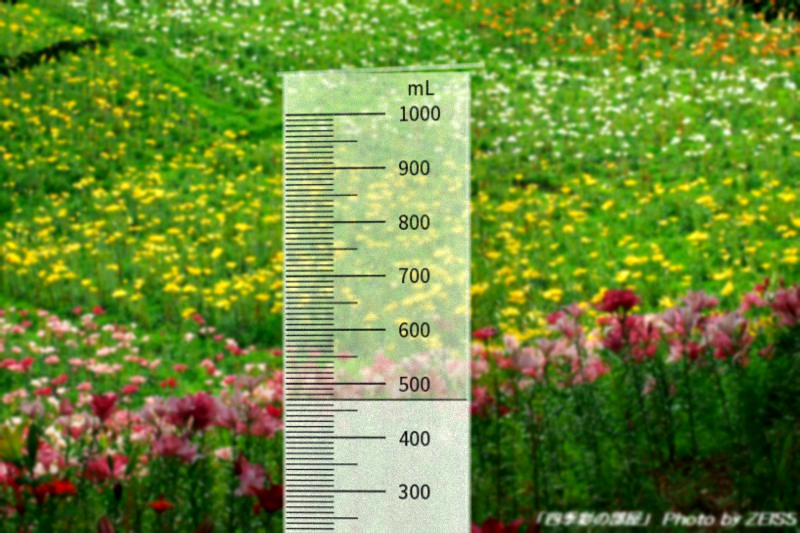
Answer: 470 mL
